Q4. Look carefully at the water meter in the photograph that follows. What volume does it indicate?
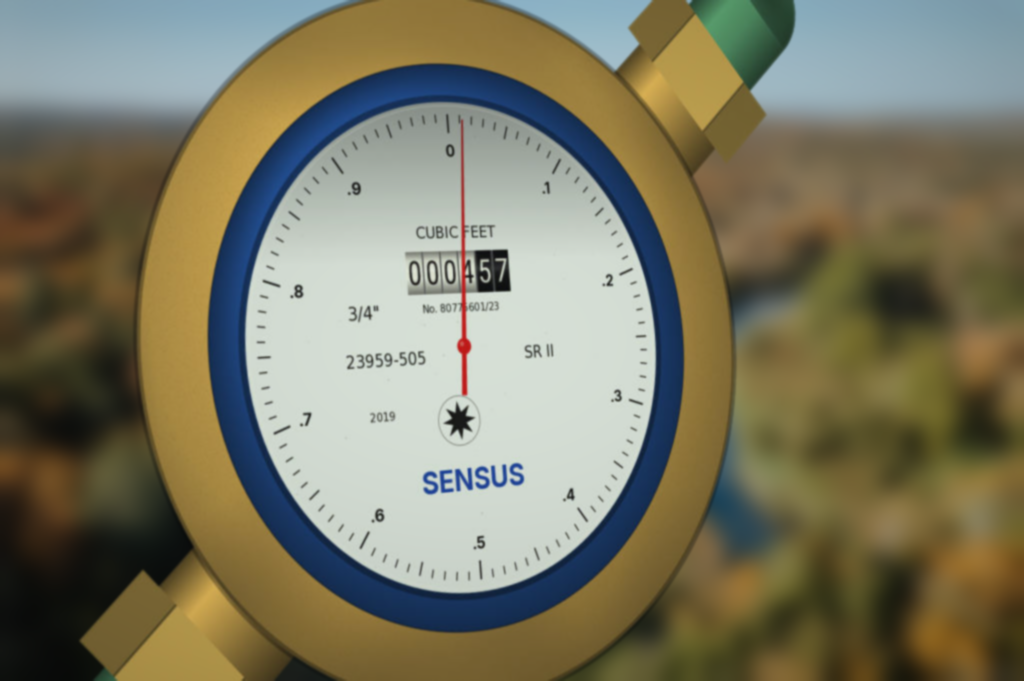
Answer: 457.01 ft³
